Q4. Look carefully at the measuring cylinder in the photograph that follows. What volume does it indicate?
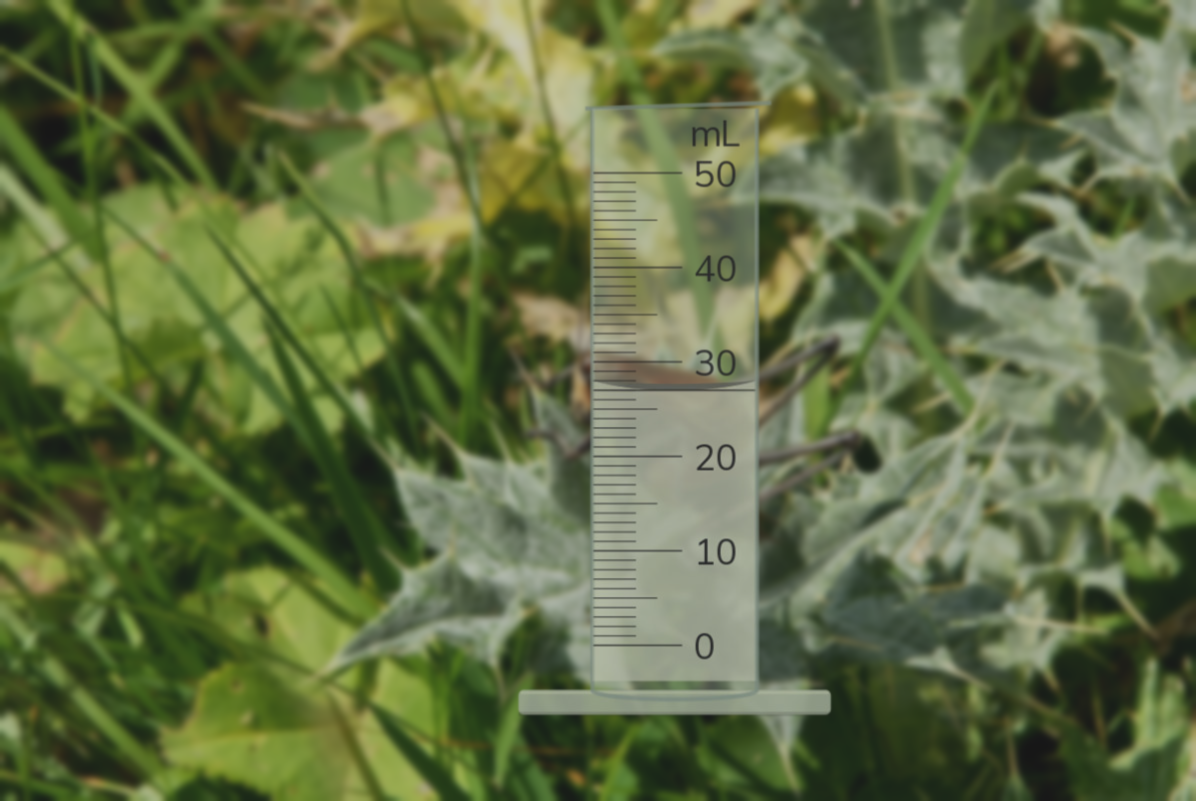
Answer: 27 mL
